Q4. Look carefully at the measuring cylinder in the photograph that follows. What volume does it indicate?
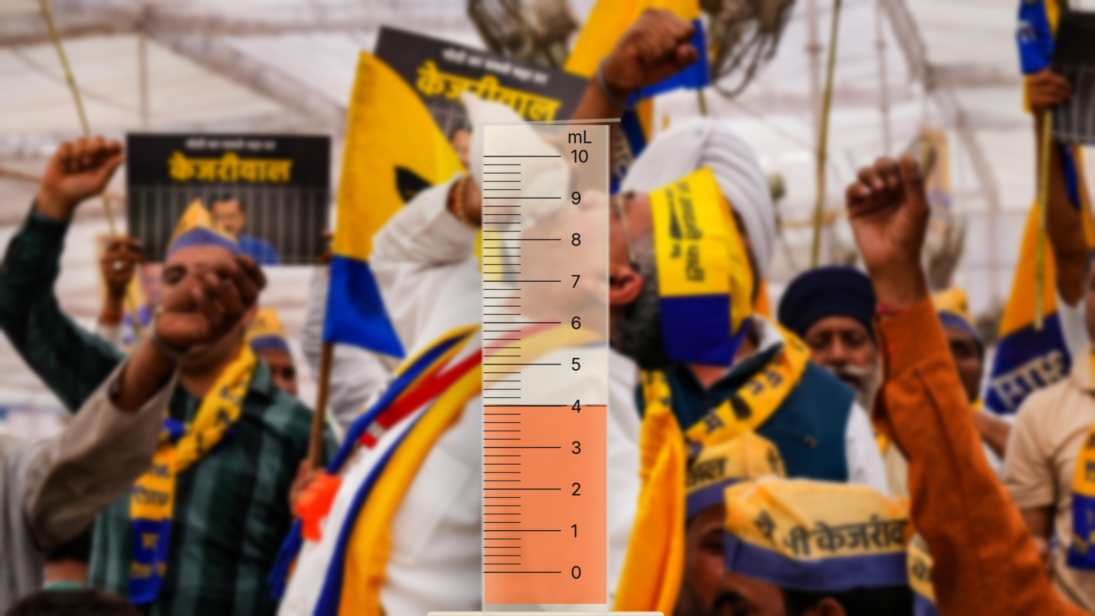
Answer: 4 mL
